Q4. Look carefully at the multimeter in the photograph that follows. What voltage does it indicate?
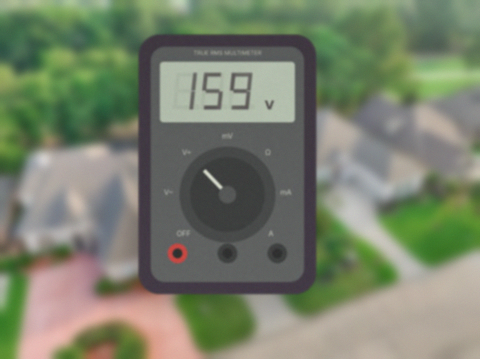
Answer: 159 V
